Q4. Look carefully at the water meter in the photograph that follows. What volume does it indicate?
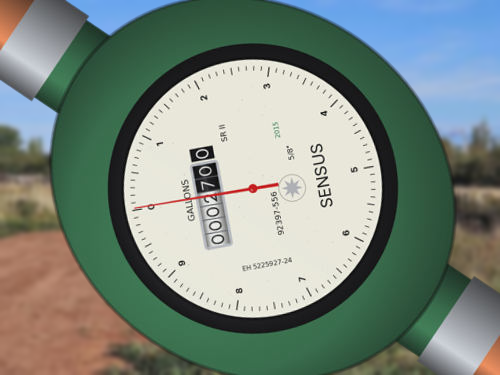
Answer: 2700.0 gal
